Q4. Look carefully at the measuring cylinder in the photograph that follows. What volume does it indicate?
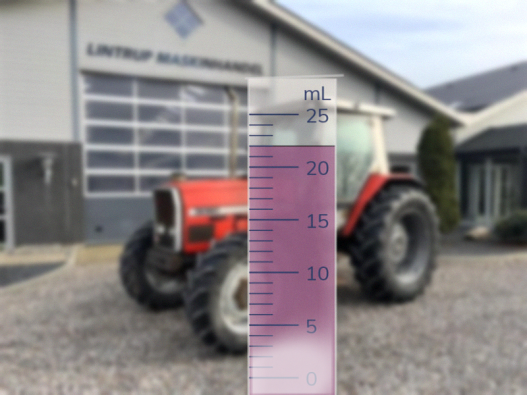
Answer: 22 mL
